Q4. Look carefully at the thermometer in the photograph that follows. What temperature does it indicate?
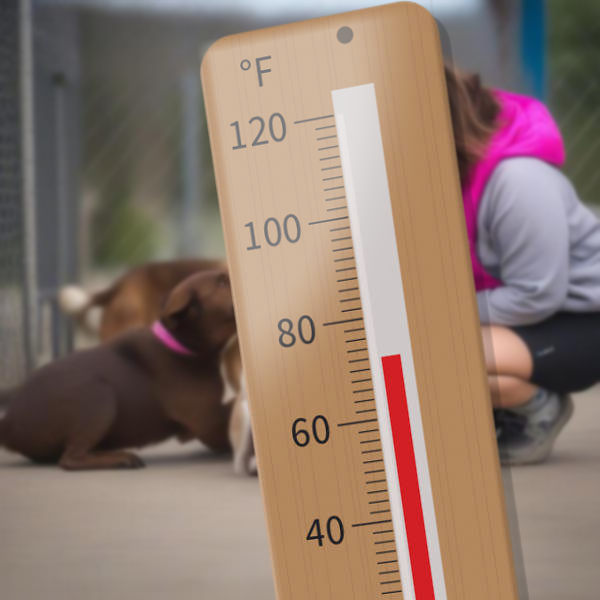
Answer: 72 °F
